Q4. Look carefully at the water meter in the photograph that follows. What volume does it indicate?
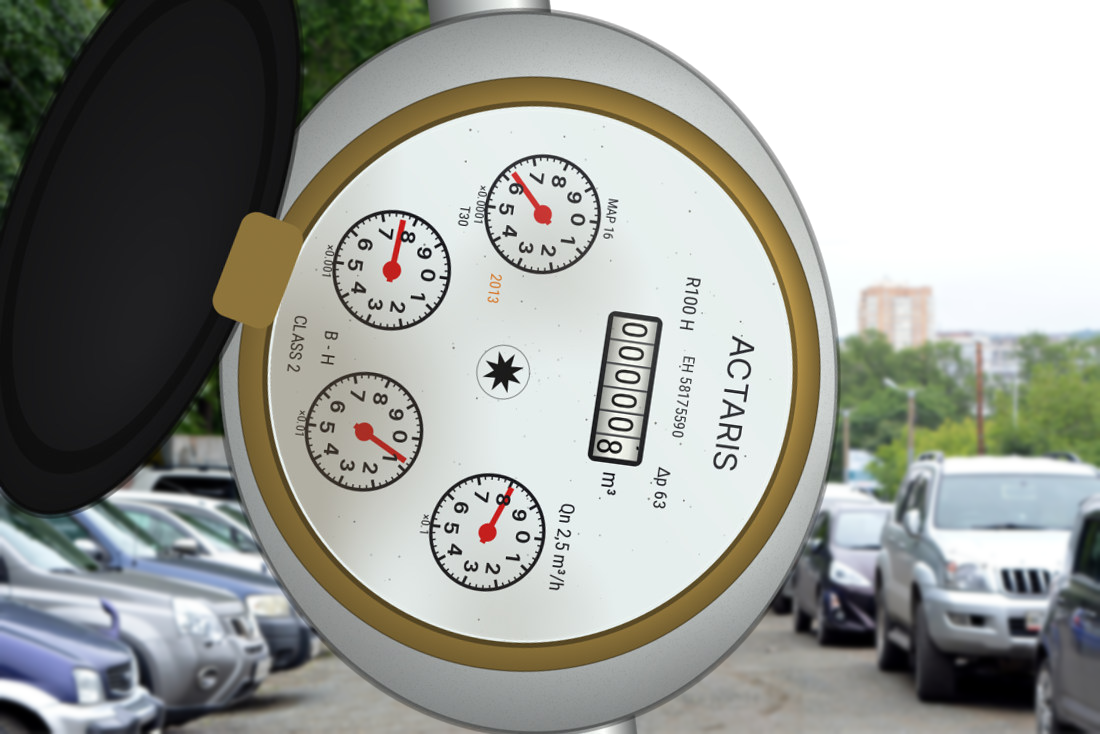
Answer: 7.8076 m³
